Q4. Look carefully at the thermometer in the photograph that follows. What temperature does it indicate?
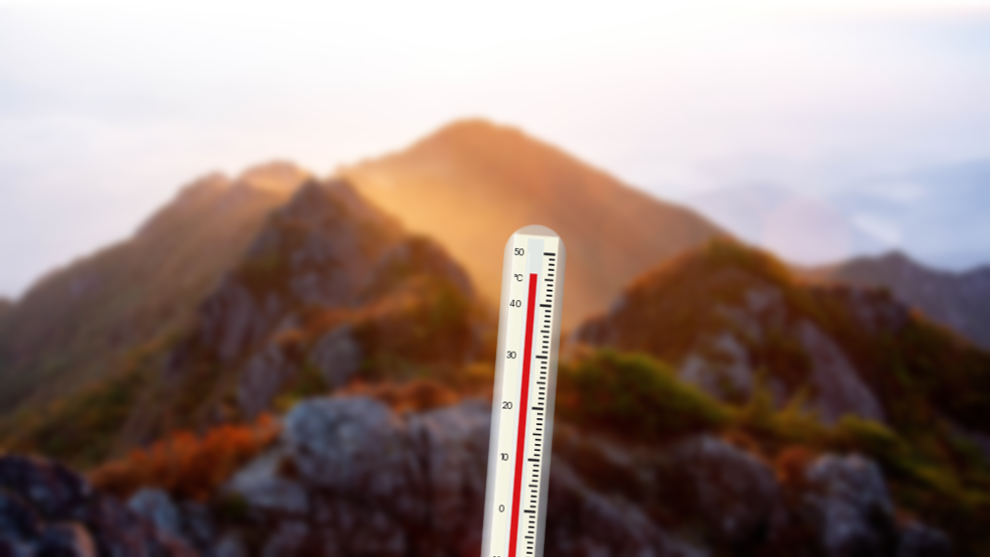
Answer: 46 °C
